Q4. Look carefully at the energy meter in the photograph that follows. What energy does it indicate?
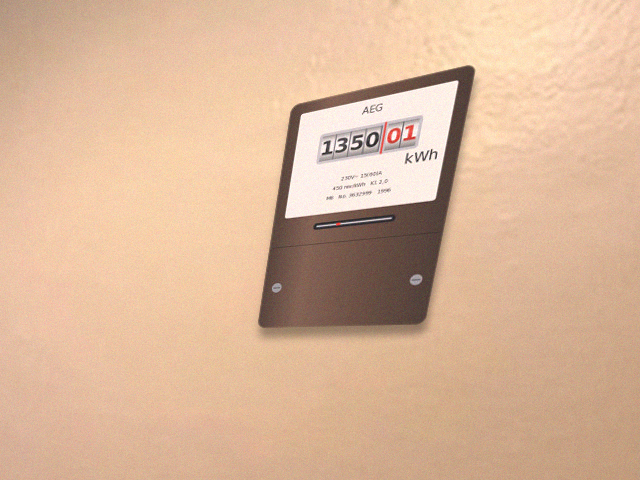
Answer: 1350.01 kWh
